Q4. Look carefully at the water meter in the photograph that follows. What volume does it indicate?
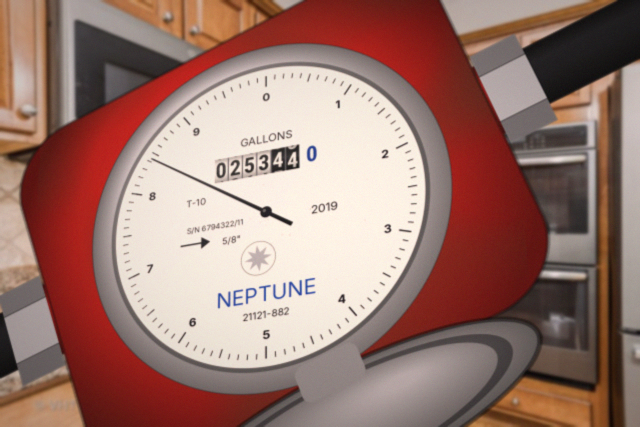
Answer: 253438.4 gal
